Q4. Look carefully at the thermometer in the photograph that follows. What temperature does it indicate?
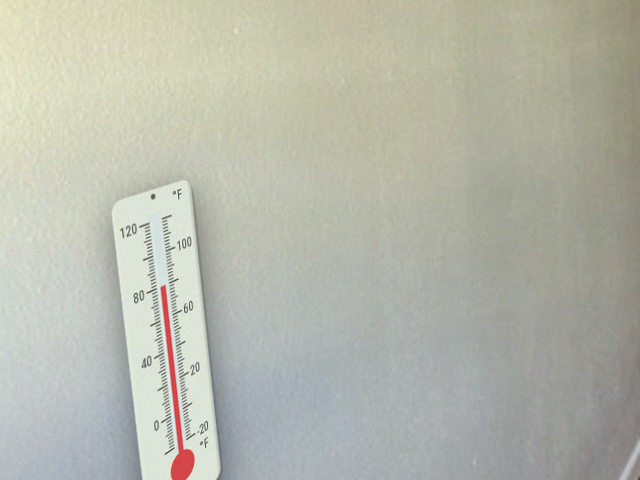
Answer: 80 °F
